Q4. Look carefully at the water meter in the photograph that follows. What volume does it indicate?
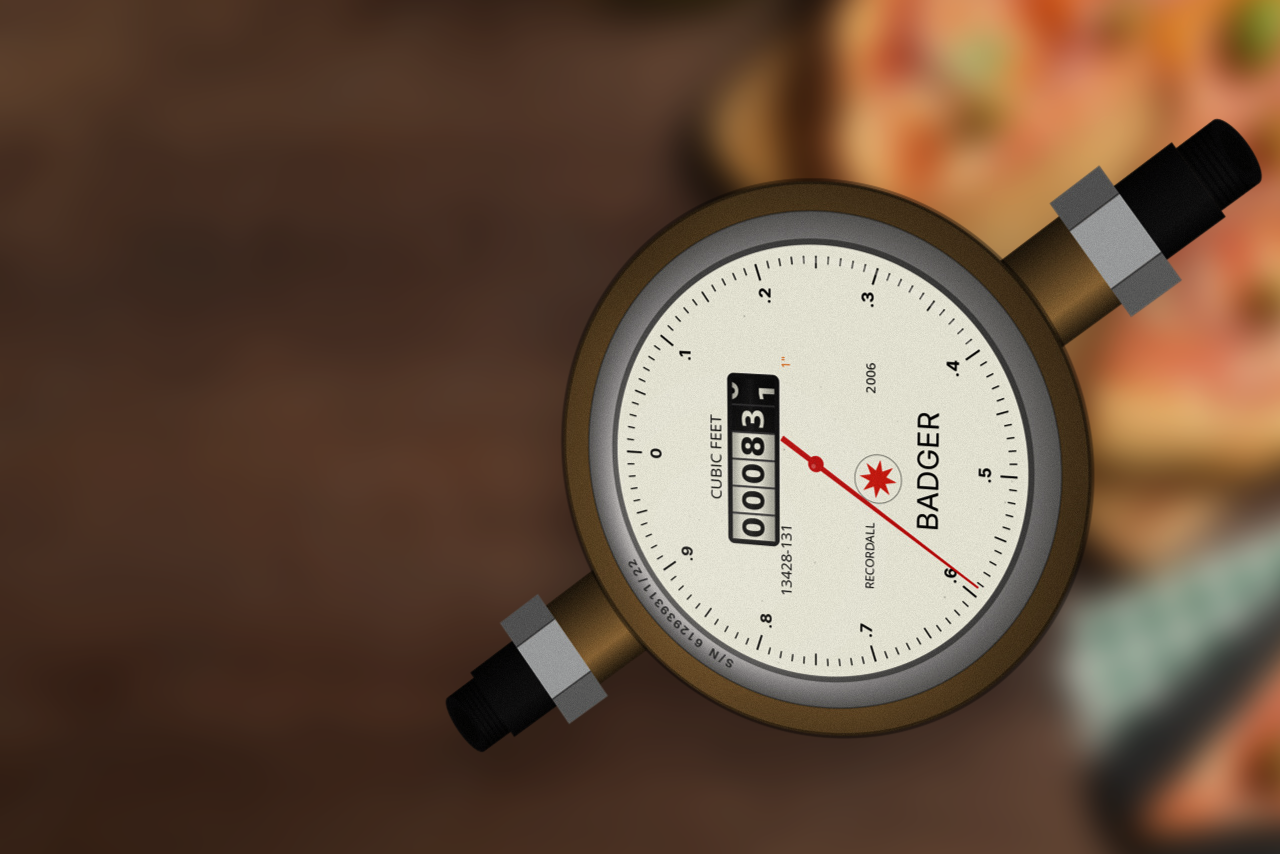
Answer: 830.59 ft³
